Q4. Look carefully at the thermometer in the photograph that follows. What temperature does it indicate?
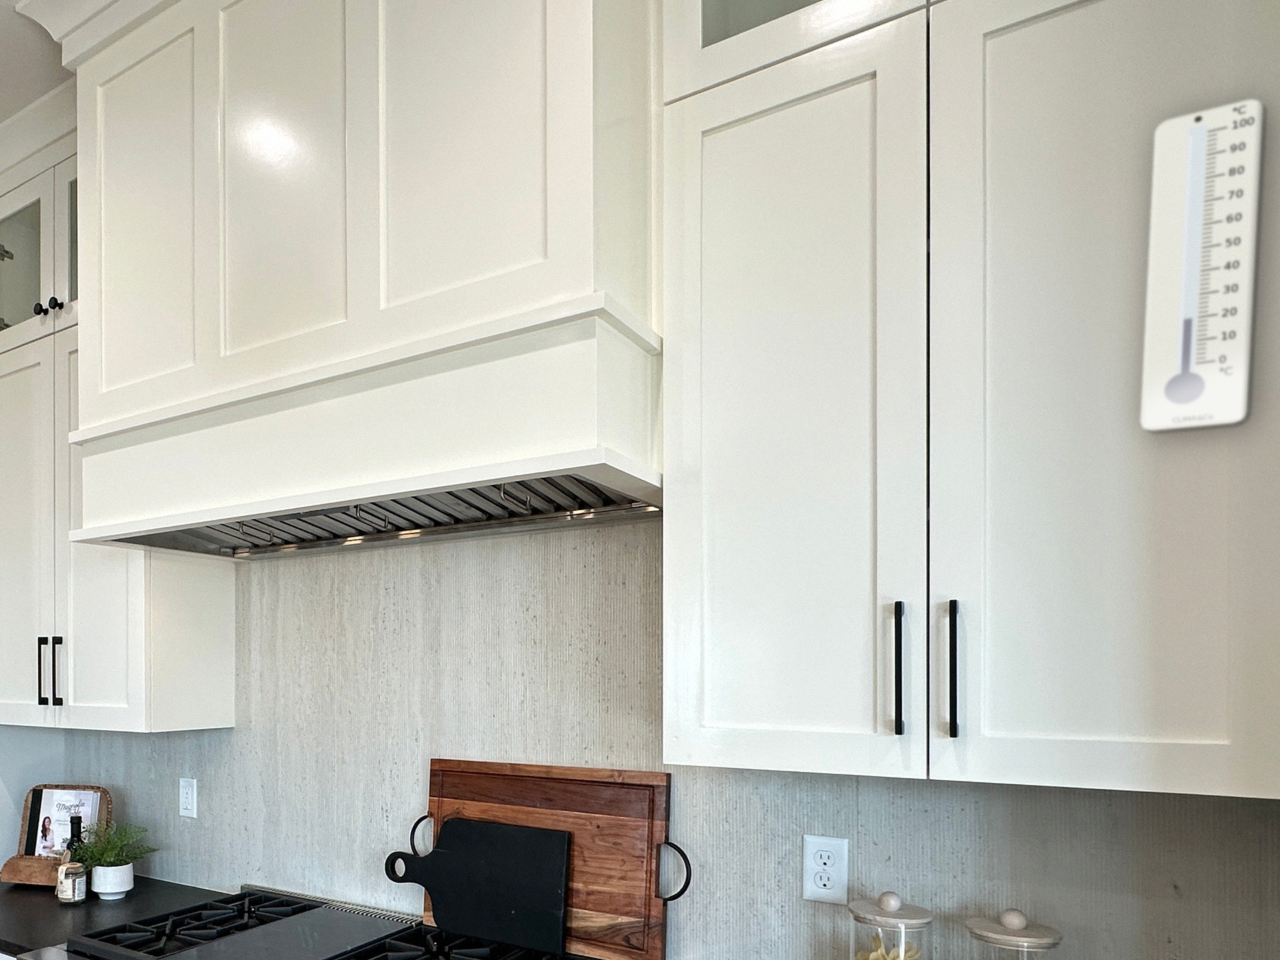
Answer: 20 °C
